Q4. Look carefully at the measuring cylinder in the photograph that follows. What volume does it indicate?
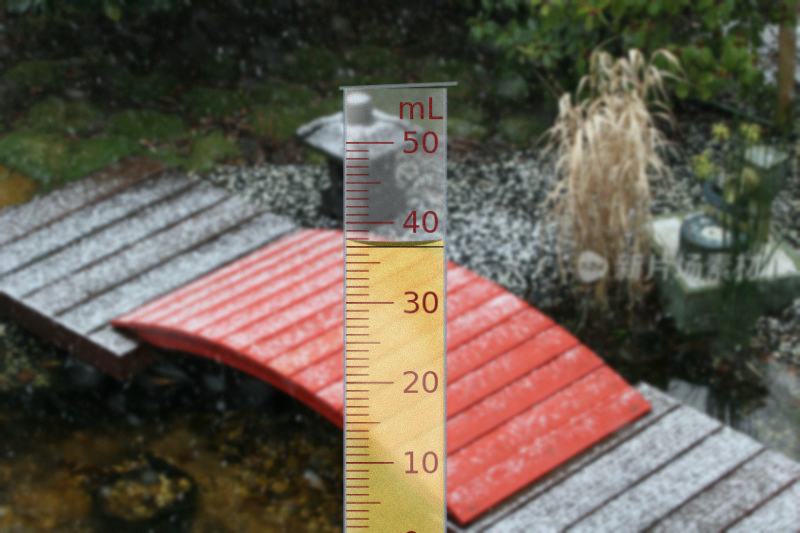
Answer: 37 mL
